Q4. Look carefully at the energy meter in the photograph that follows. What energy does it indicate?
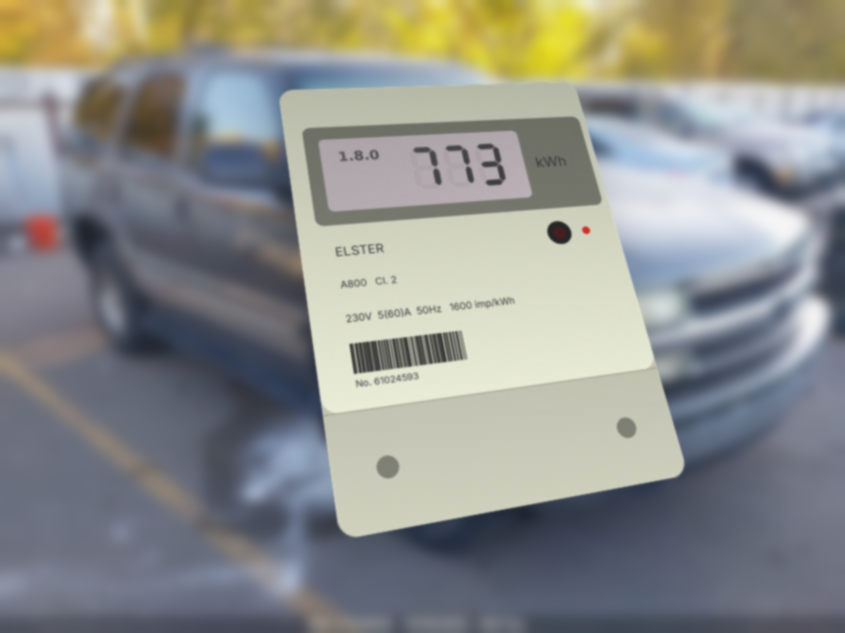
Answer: 773 kWh
